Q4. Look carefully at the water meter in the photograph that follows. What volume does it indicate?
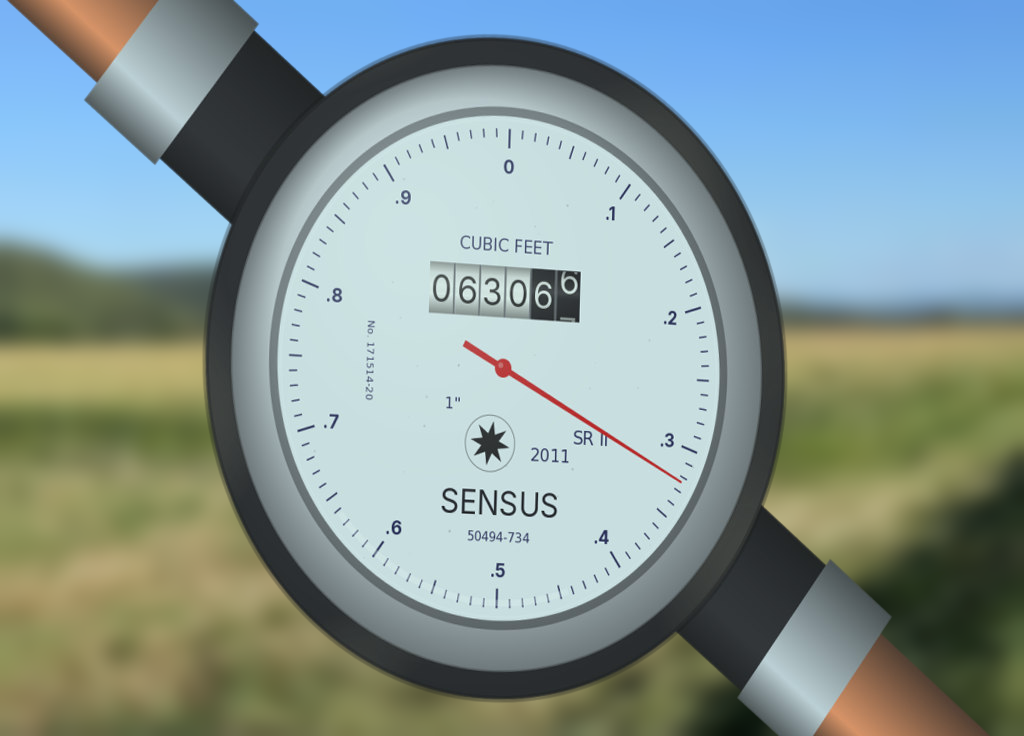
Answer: 63066.32 ft³
